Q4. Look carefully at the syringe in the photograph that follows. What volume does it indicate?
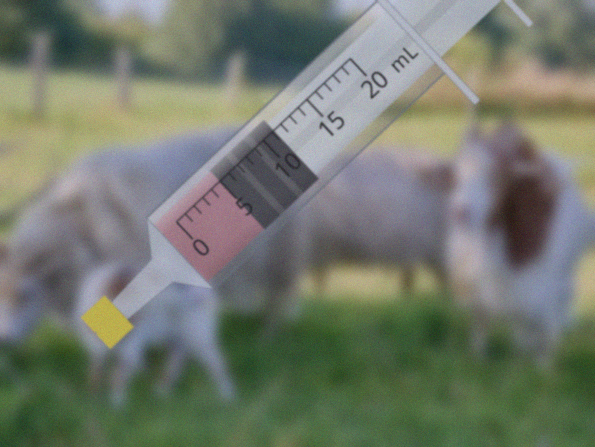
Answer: 5 mL
